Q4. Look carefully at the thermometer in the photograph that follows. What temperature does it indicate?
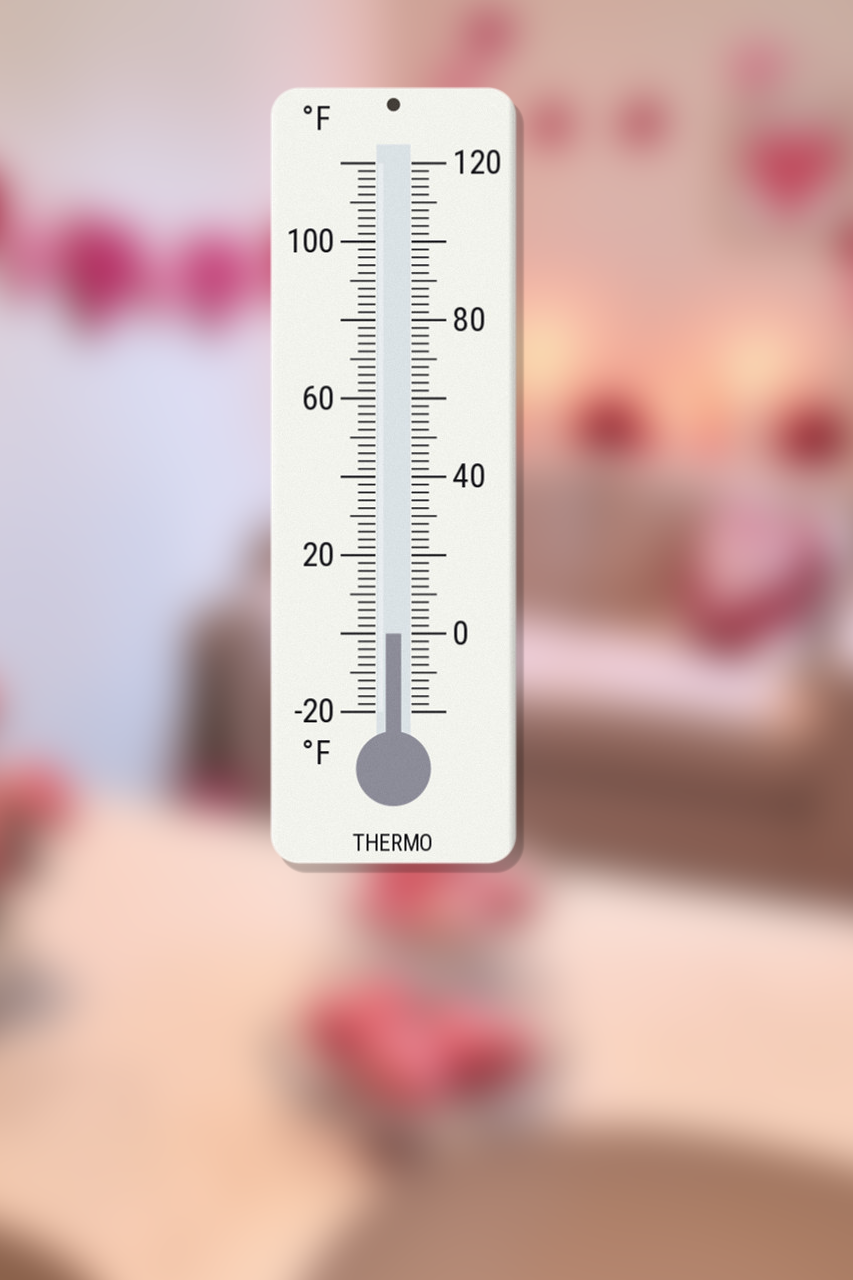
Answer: 0 °F
